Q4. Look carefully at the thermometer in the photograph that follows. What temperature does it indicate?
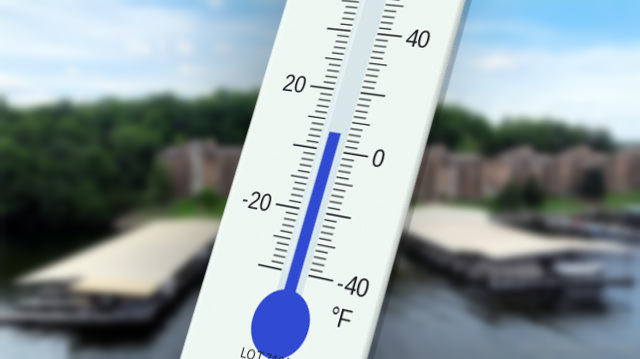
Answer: 6 °F
